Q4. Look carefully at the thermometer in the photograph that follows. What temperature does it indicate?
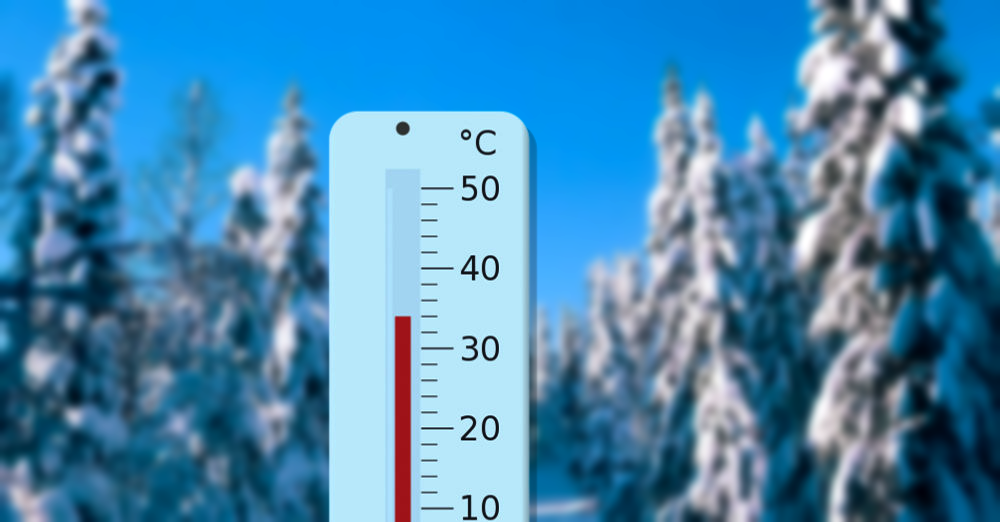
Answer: 34 °C
